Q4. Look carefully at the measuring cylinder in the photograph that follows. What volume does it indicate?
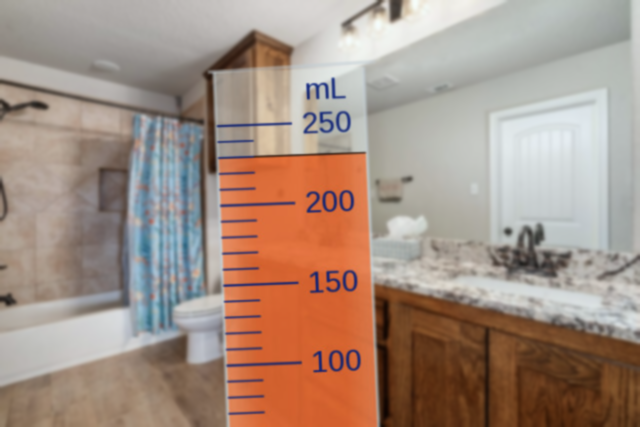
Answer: 230 mL
